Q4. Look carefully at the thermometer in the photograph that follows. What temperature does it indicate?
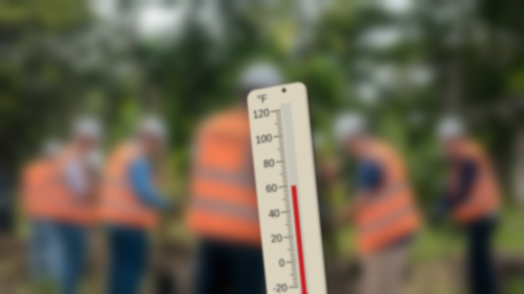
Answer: 60 °F
